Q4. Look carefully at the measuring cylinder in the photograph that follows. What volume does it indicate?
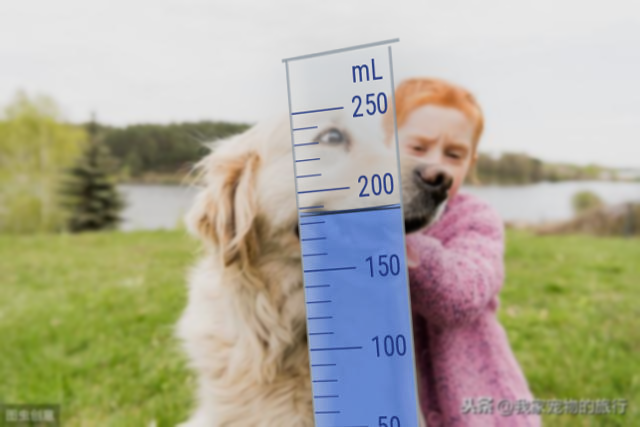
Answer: 185 mL
